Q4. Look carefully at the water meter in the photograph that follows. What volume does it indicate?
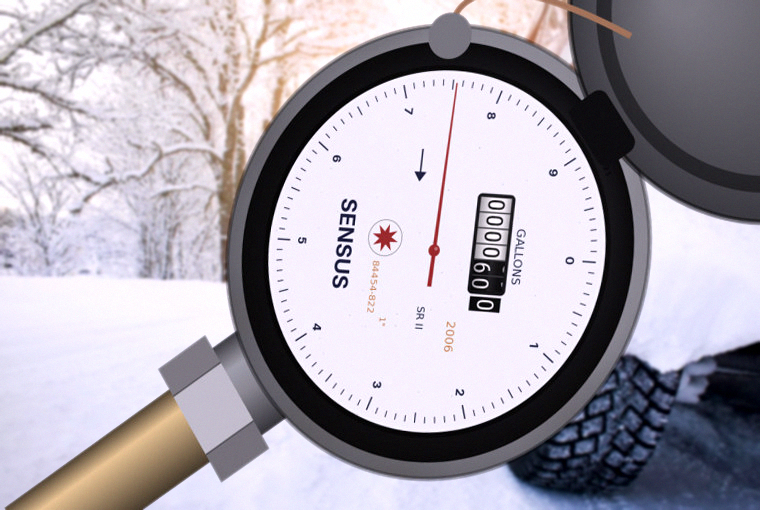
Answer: 597.5 gal
